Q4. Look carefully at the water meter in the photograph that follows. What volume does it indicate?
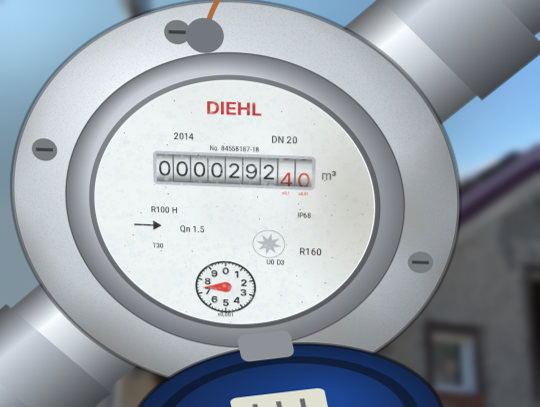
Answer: 292.397 m³
